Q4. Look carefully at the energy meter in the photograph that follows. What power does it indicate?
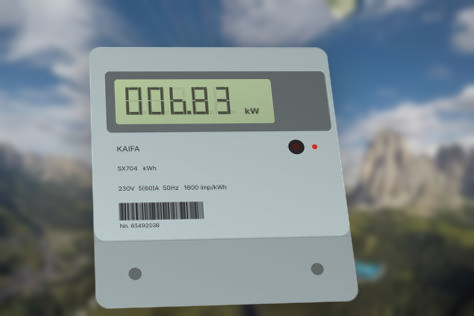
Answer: 6.83 kW
